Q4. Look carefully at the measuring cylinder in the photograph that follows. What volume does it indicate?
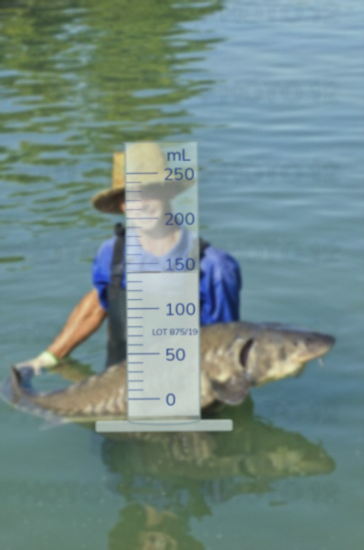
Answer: 140 mL
